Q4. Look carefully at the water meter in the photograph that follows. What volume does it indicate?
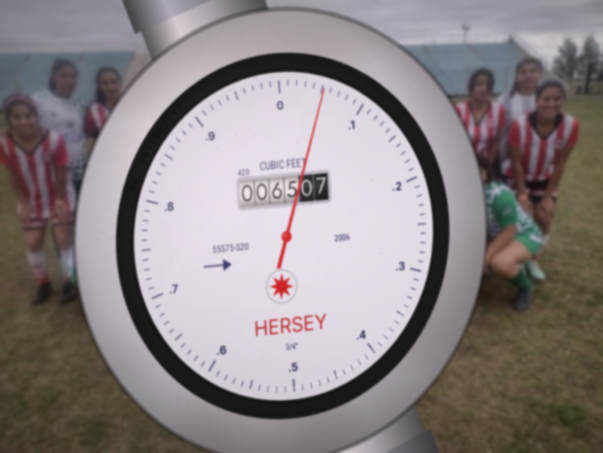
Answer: 6507.05 ft³
